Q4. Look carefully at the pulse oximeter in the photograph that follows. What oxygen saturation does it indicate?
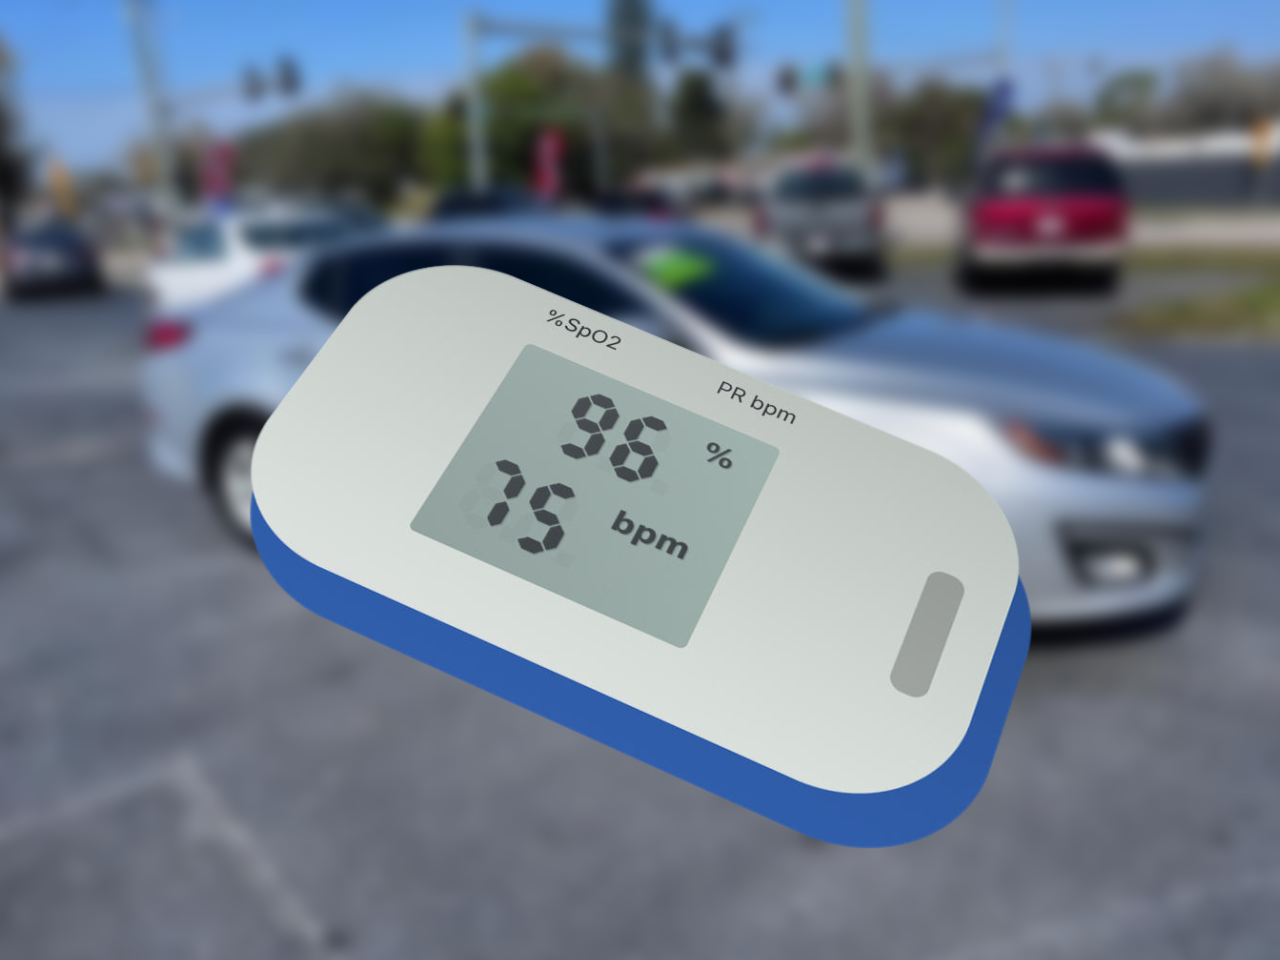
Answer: 96 %
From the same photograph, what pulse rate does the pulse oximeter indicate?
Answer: 75 bpm
